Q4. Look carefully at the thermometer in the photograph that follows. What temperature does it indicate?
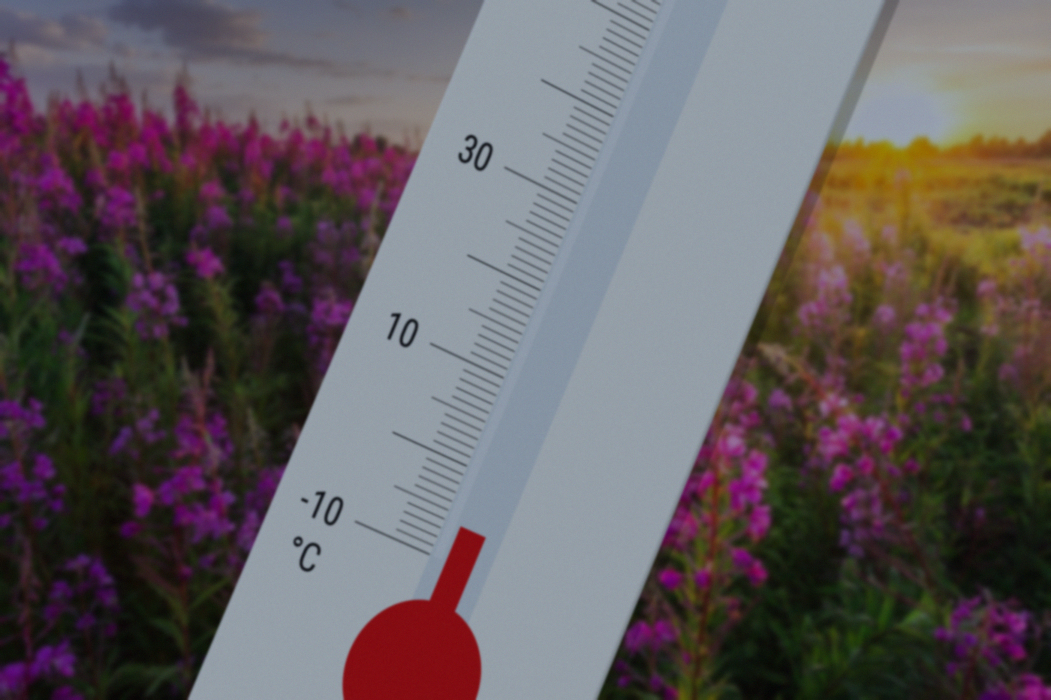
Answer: -6 °C
